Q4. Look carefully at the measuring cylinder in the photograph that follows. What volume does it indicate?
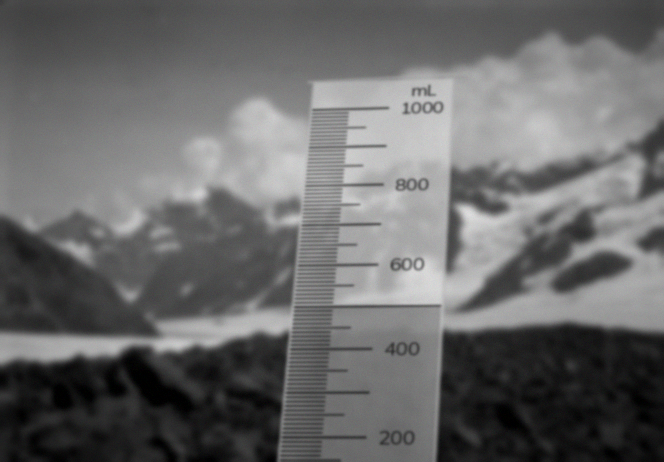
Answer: 500 mL
